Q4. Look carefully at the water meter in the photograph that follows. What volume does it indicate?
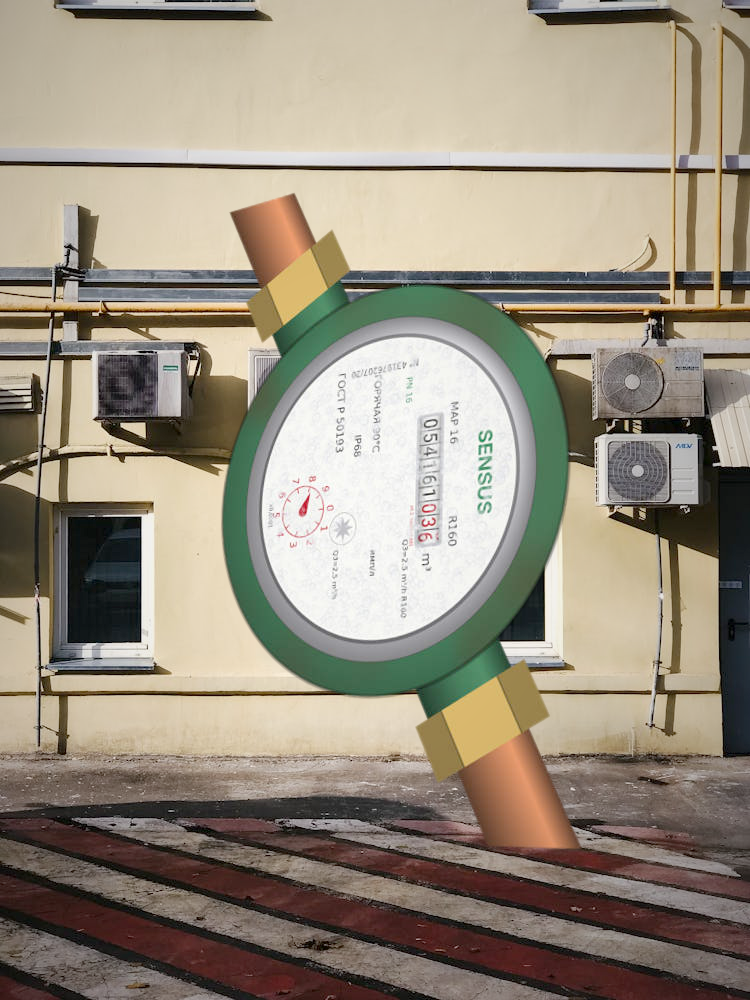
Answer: 54161.0358 m³
